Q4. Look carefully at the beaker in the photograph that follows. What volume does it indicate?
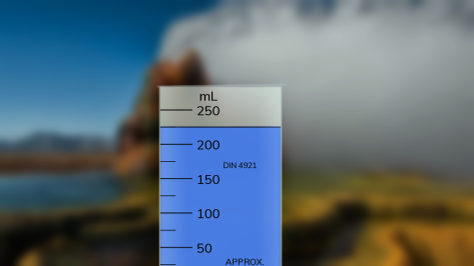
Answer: 225 mL
